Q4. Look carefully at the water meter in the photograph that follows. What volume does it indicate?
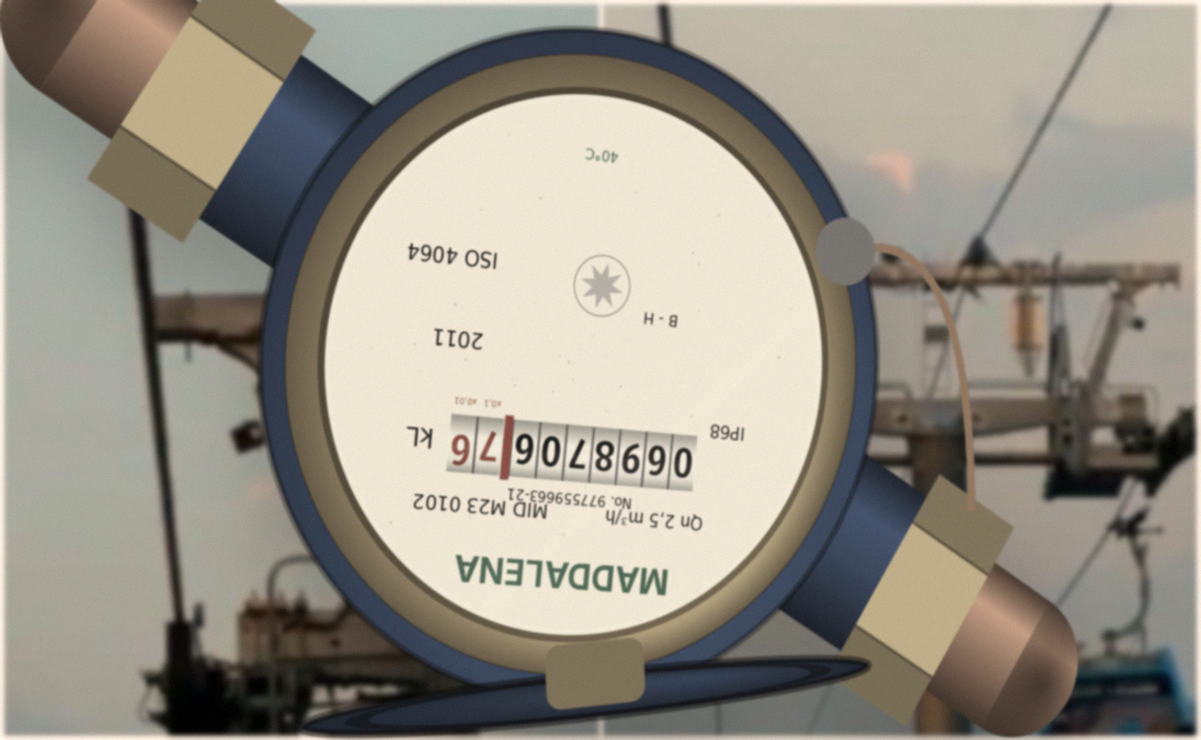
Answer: 698706.76 kL
